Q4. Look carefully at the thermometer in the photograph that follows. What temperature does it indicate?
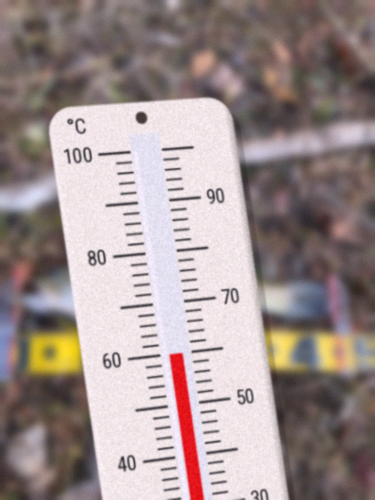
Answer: 60 °C
